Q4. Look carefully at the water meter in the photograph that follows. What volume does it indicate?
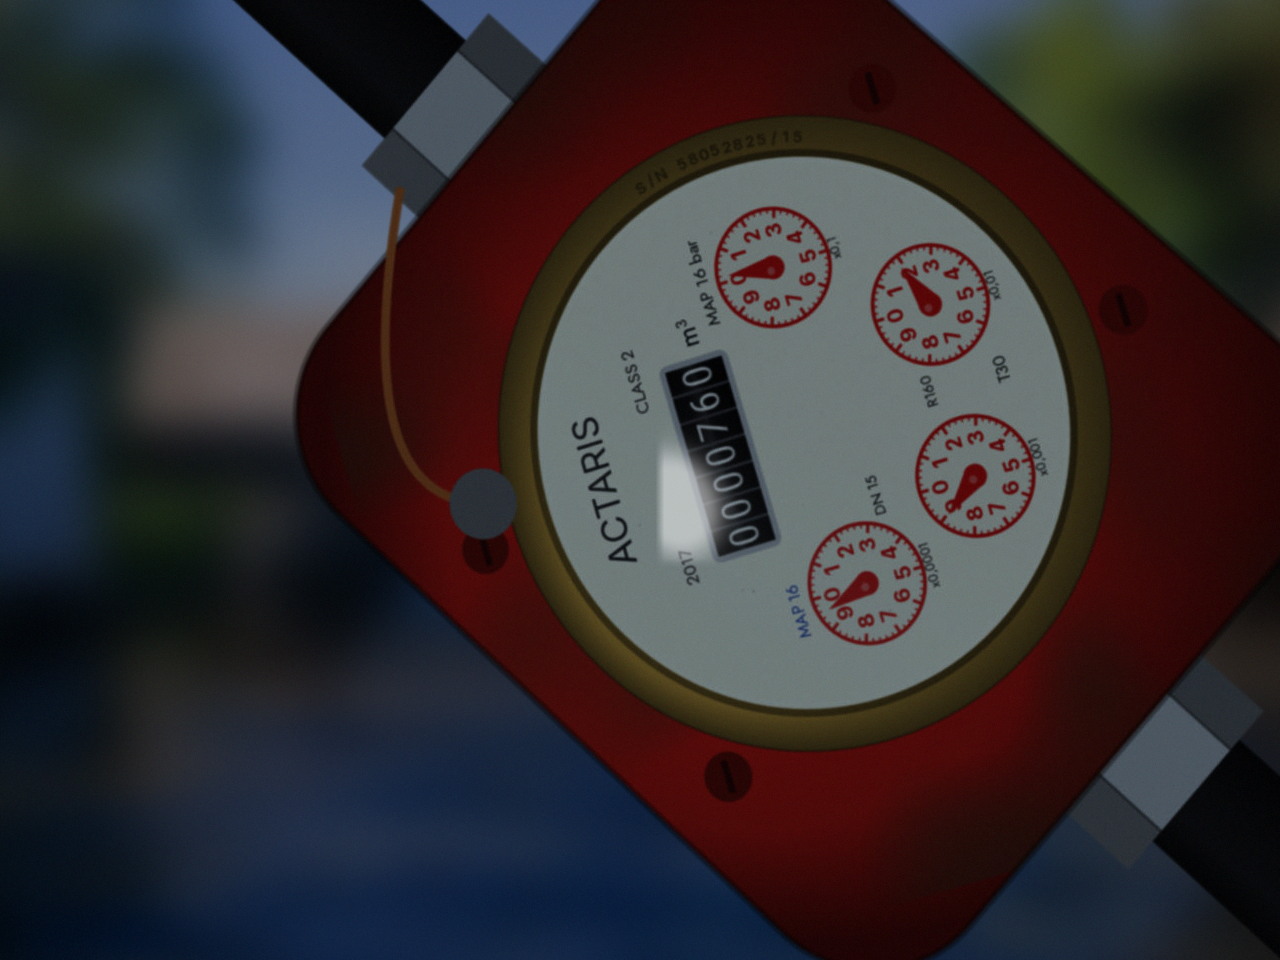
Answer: 760.0189 m³
